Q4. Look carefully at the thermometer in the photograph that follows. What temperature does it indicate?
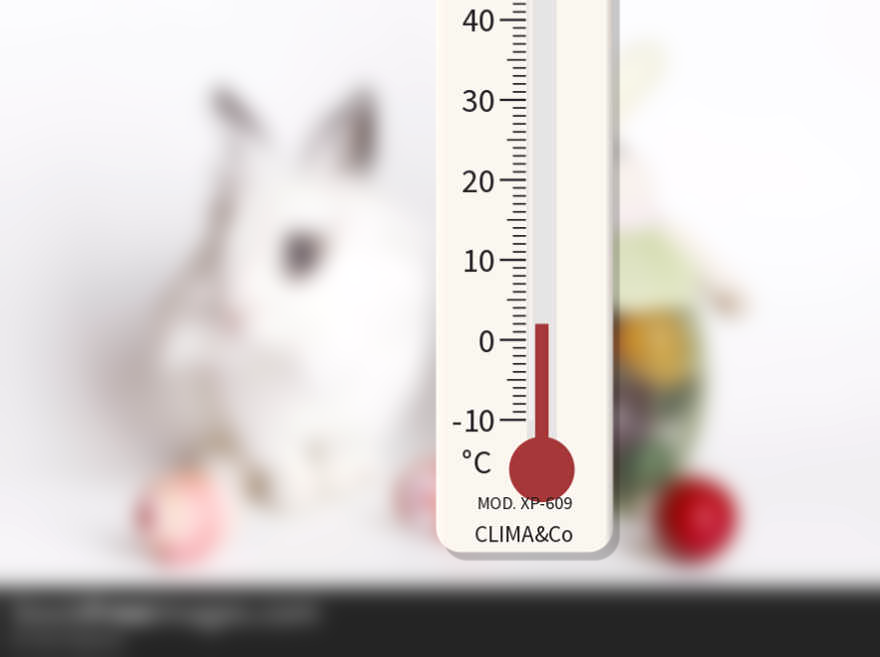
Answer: 2 °C
